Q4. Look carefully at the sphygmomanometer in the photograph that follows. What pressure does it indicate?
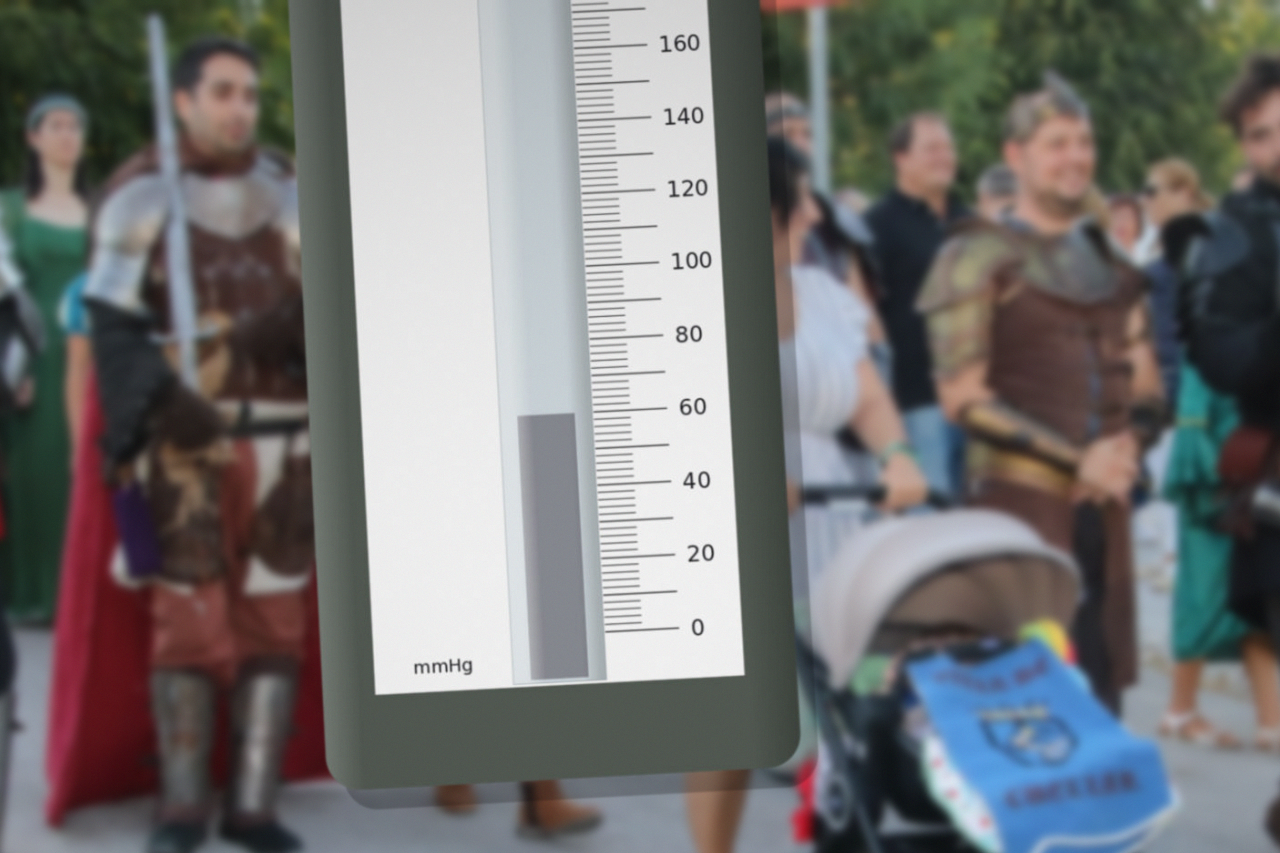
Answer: 60 mmHg
